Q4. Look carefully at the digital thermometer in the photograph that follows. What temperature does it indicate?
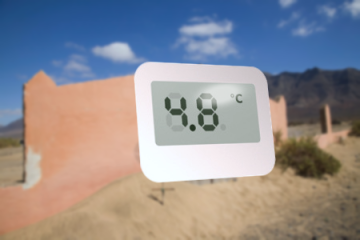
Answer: 4.8 °C
